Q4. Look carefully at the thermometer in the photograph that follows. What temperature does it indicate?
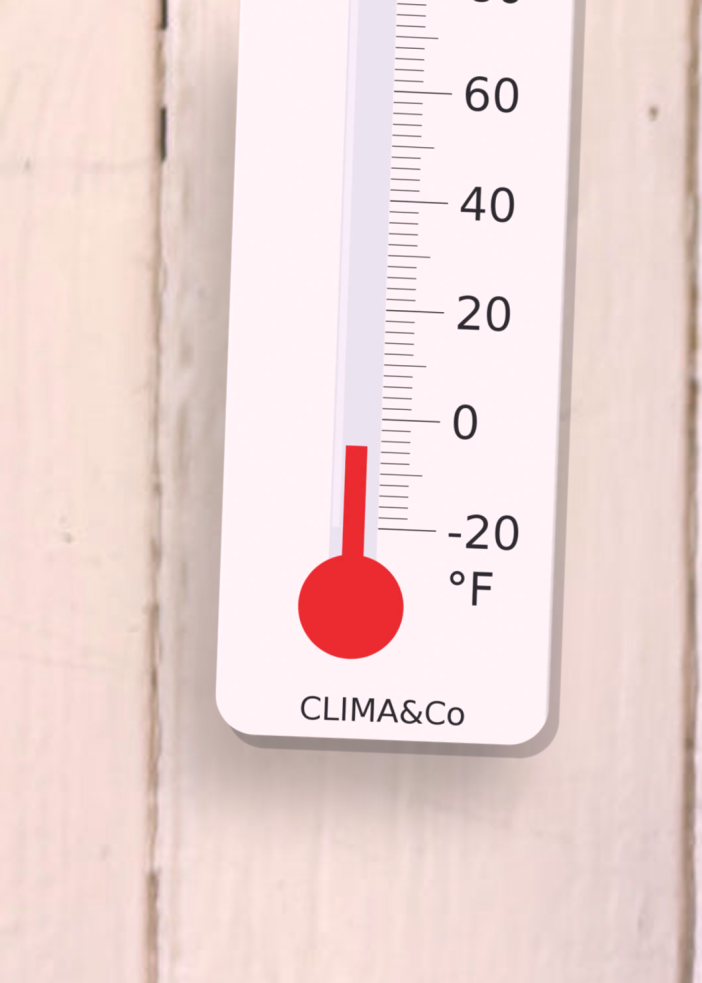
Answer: -5 °F
